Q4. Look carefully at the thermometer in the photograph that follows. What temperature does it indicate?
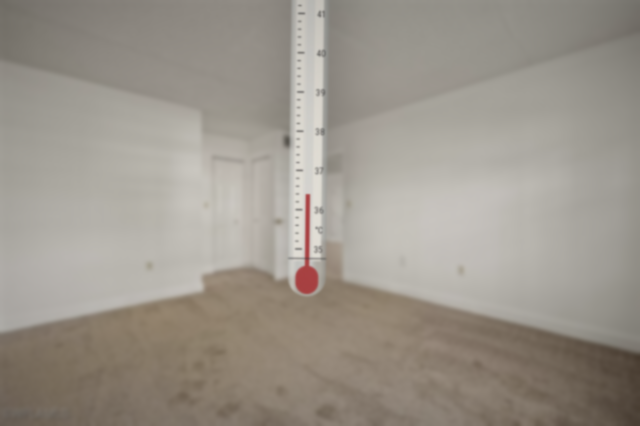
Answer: 36.4 °C
